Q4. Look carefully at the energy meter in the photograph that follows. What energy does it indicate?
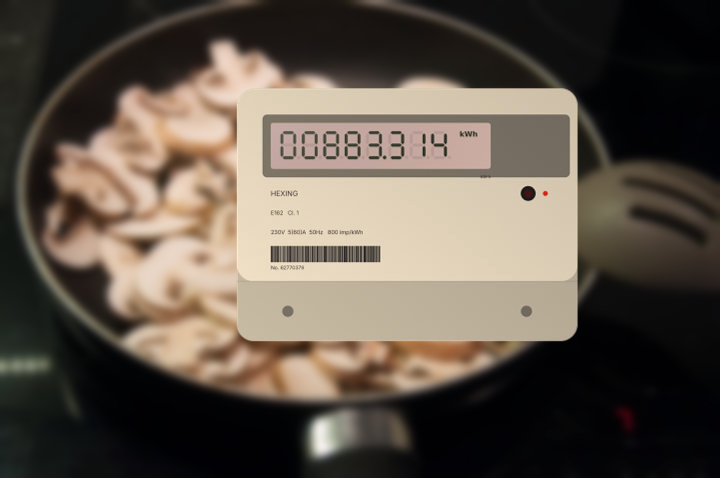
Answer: 883.314 kWh
